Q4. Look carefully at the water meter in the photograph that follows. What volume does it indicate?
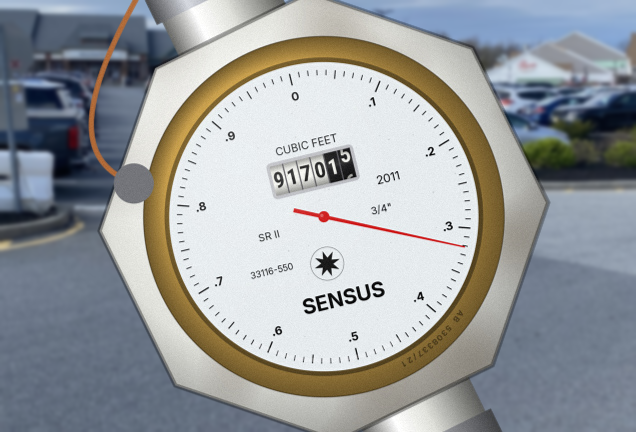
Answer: 917015.32 ft³
